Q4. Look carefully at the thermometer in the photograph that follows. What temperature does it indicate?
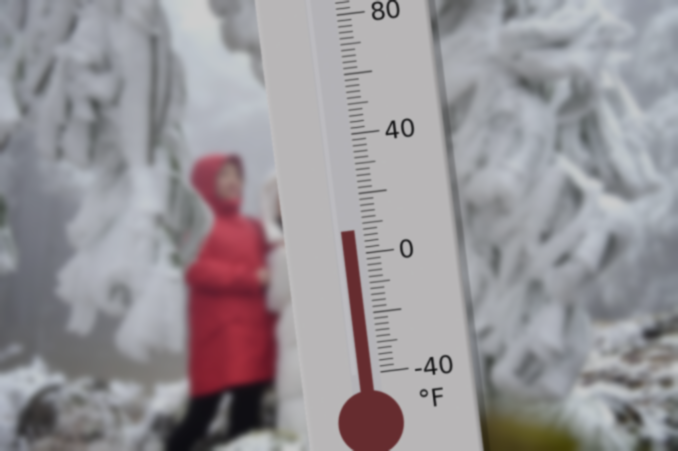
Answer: 8 °F
